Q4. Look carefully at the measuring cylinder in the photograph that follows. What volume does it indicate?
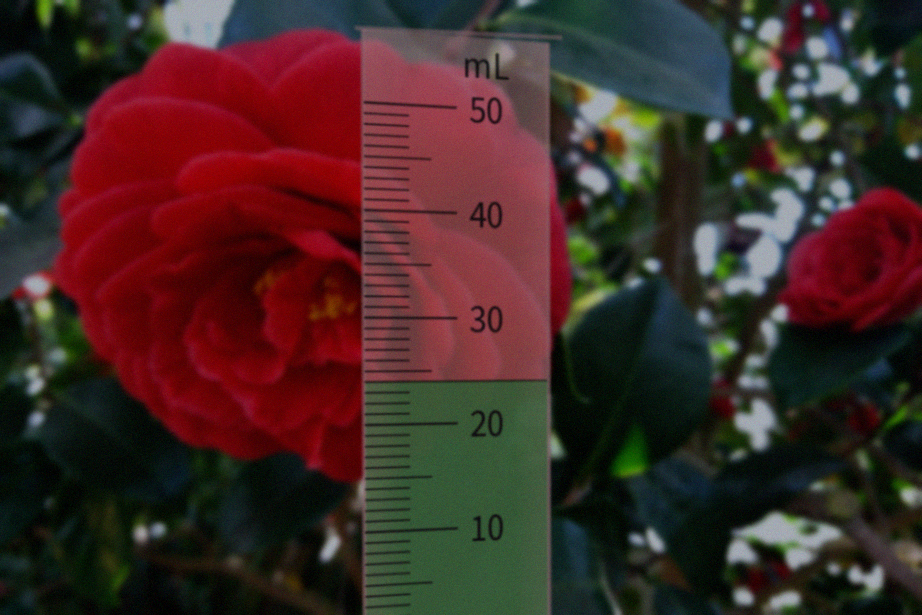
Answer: 24 mL
